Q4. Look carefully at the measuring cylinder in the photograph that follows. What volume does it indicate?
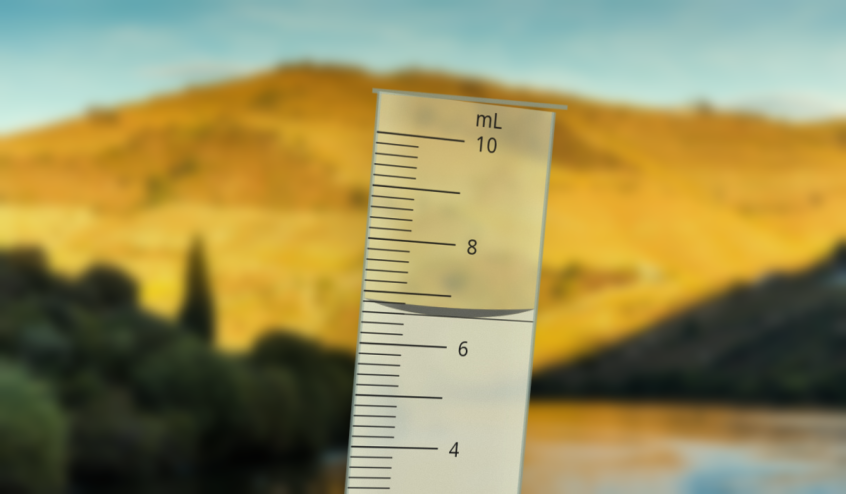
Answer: 6.6 mL
